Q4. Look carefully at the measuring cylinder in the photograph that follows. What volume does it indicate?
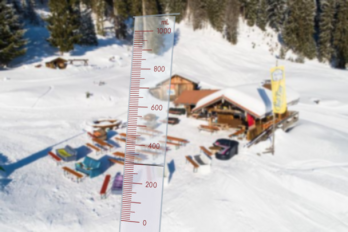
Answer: 300 mL
